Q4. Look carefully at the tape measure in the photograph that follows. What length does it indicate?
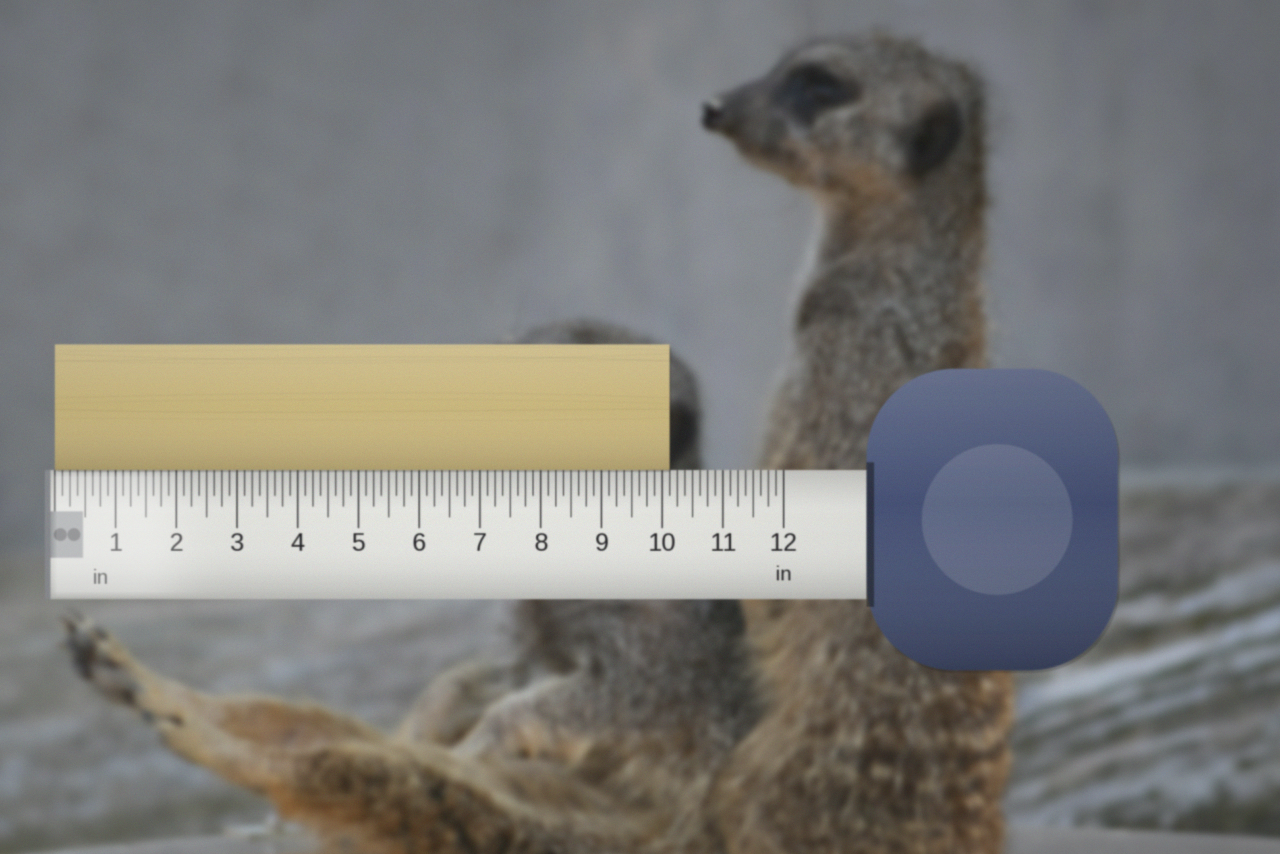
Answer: 10.125 in
